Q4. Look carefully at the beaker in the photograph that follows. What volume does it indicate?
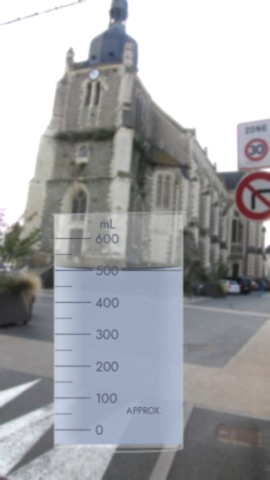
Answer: 500 mL
